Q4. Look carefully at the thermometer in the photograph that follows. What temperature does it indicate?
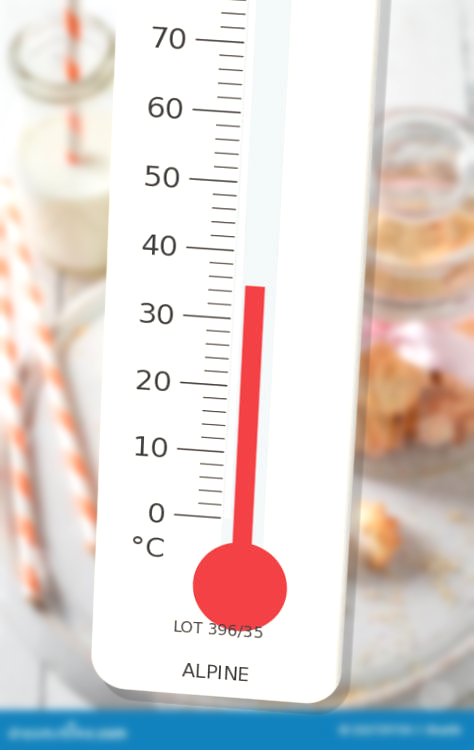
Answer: 35 °C
